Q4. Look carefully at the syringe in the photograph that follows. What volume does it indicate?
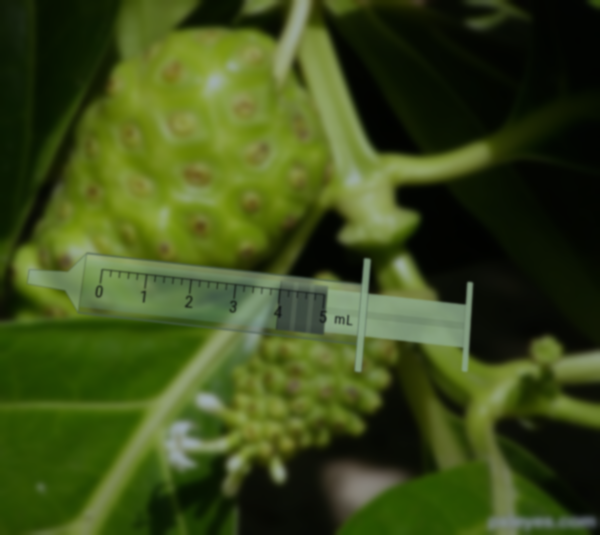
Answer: 4 mL
